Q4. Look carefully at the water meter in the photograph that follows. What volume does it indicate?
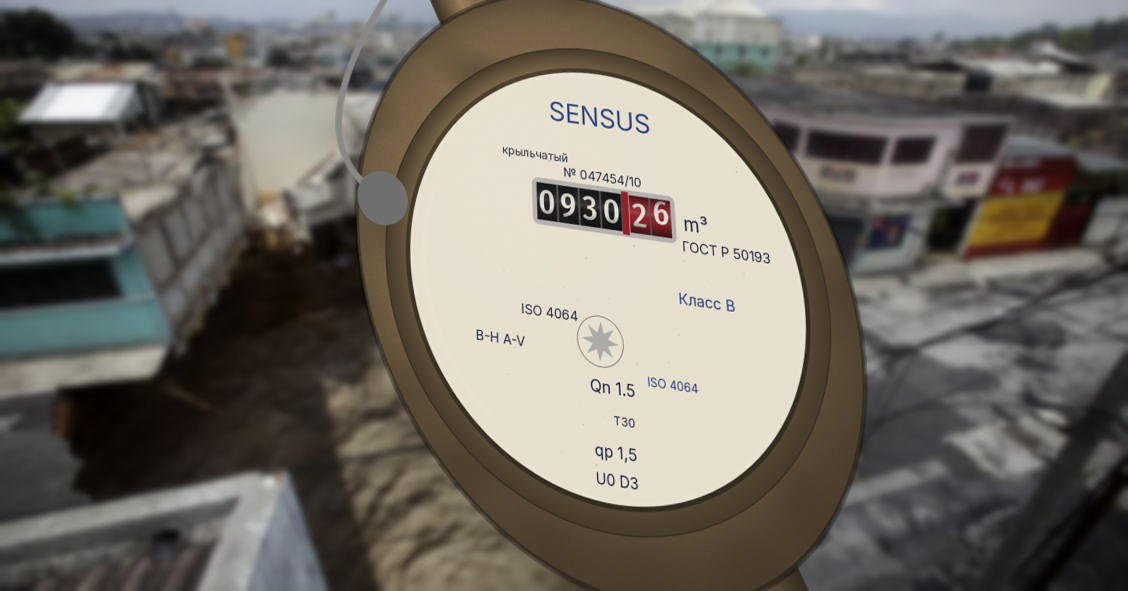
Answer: 930.26 m³
